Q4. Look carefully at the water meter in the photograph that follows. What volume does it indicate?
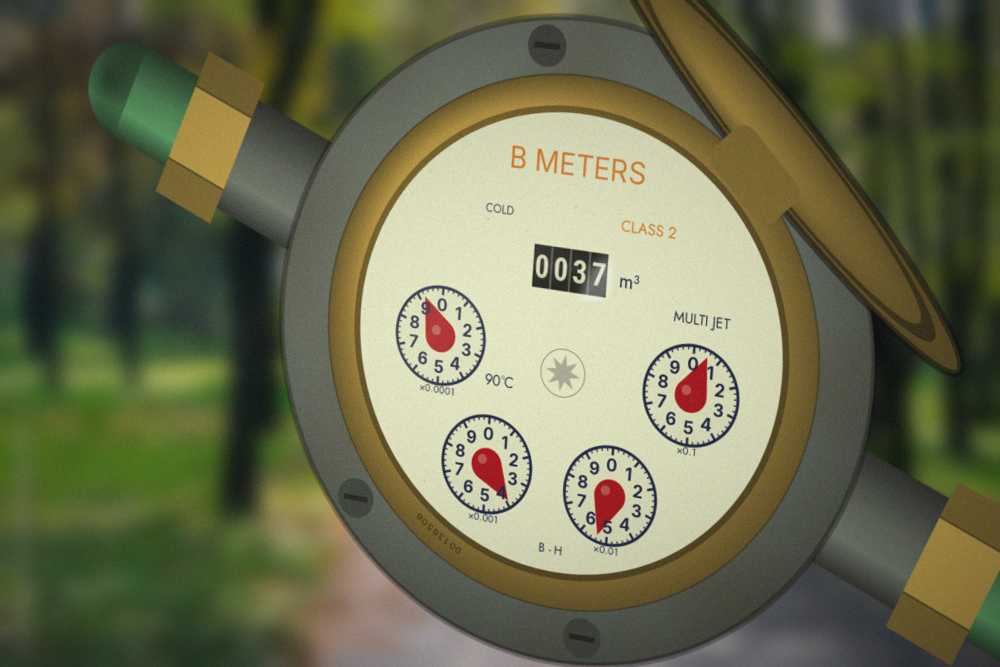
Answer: 37.0539 m³
